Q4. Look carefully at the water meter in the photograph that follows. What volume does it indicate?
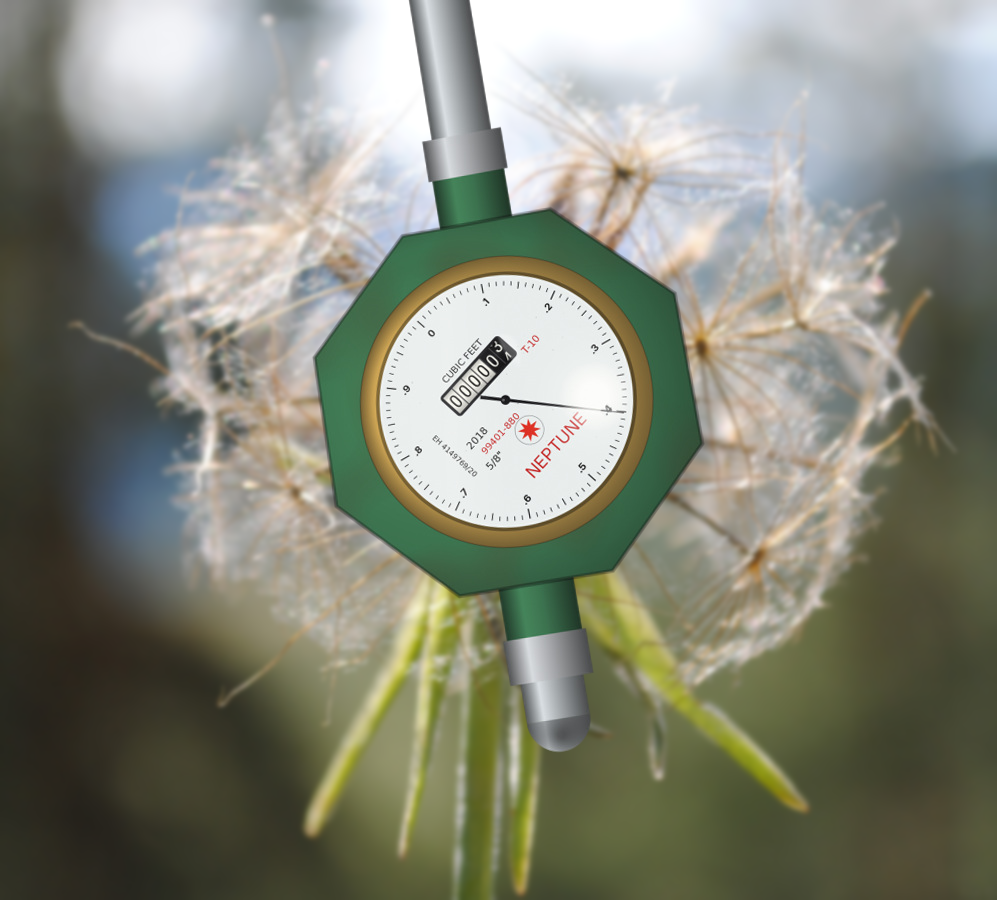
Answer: 3.40 ft³
